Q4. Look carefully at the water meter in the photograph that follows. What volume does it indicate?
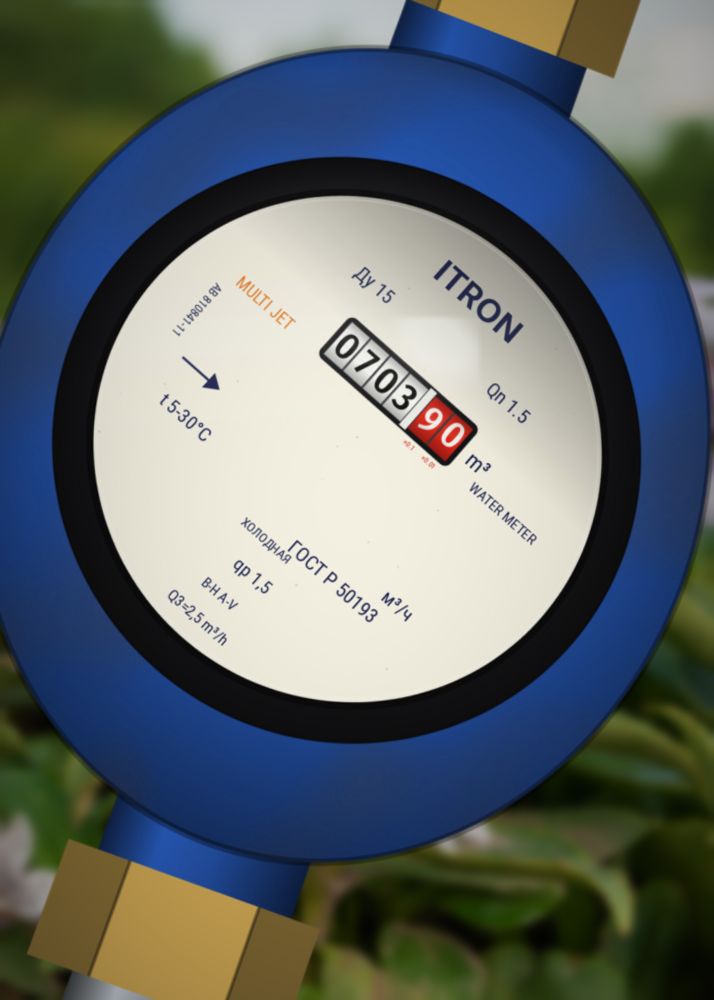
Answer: 703.90 m³
